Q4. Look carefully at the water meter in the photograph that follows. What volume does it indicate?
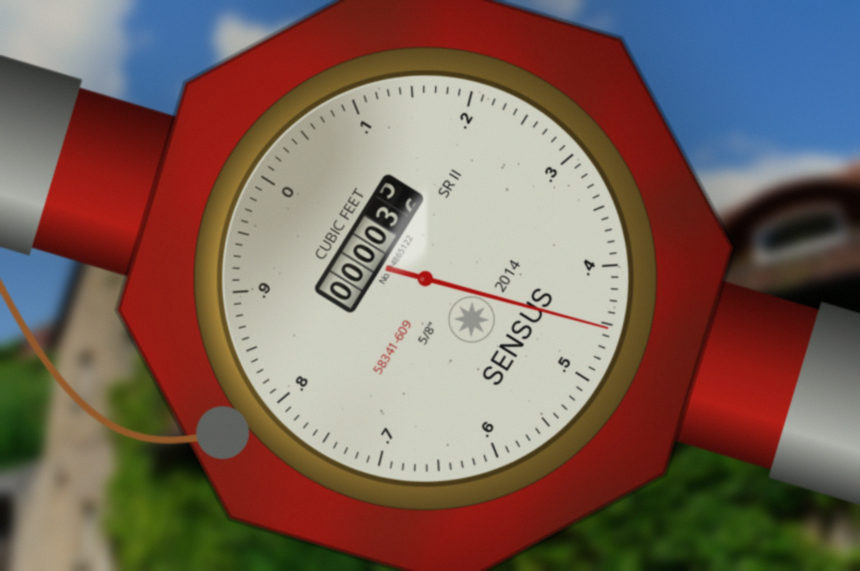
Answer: 35.45 ft³
